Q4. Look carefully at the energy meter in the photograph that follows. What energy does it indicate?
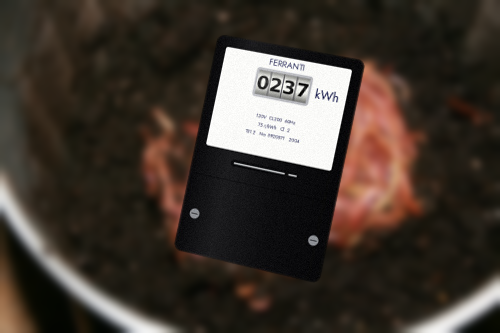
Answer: 237 kWh
